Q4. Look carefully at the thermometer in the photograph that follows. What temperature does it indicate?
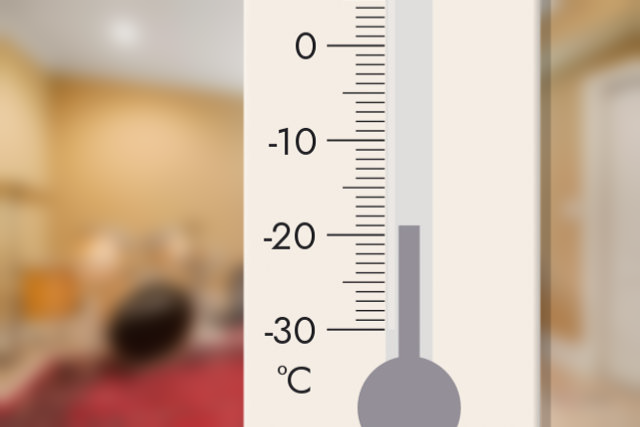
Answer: -19 °C
